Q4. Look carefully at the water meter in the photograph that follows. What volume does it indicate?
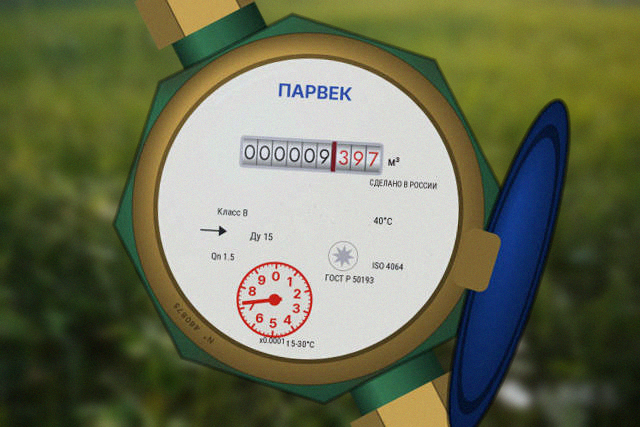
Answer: 9.3977 m³
